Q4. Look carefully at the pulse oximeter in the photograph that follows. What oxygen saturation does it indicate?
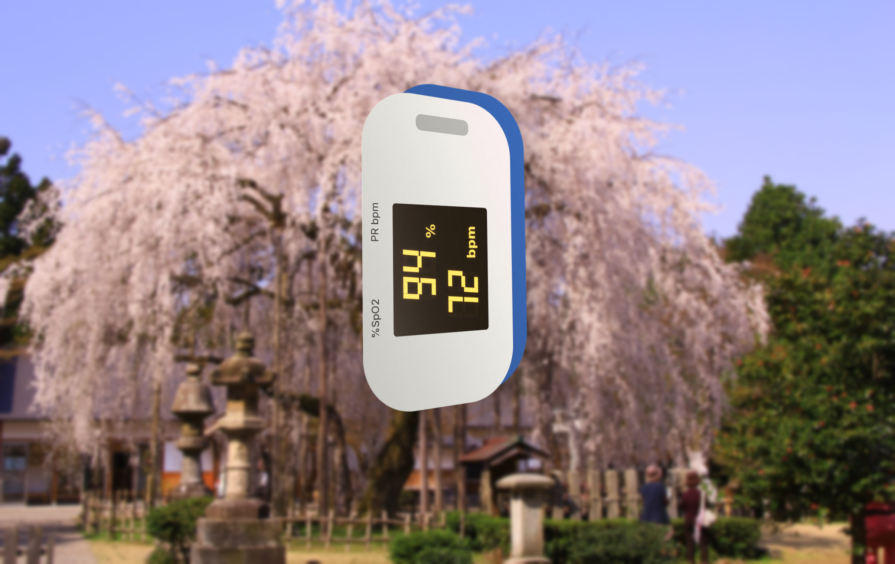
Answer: 94 %
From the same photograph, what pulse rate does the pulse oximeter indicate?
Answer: 72 bpm
